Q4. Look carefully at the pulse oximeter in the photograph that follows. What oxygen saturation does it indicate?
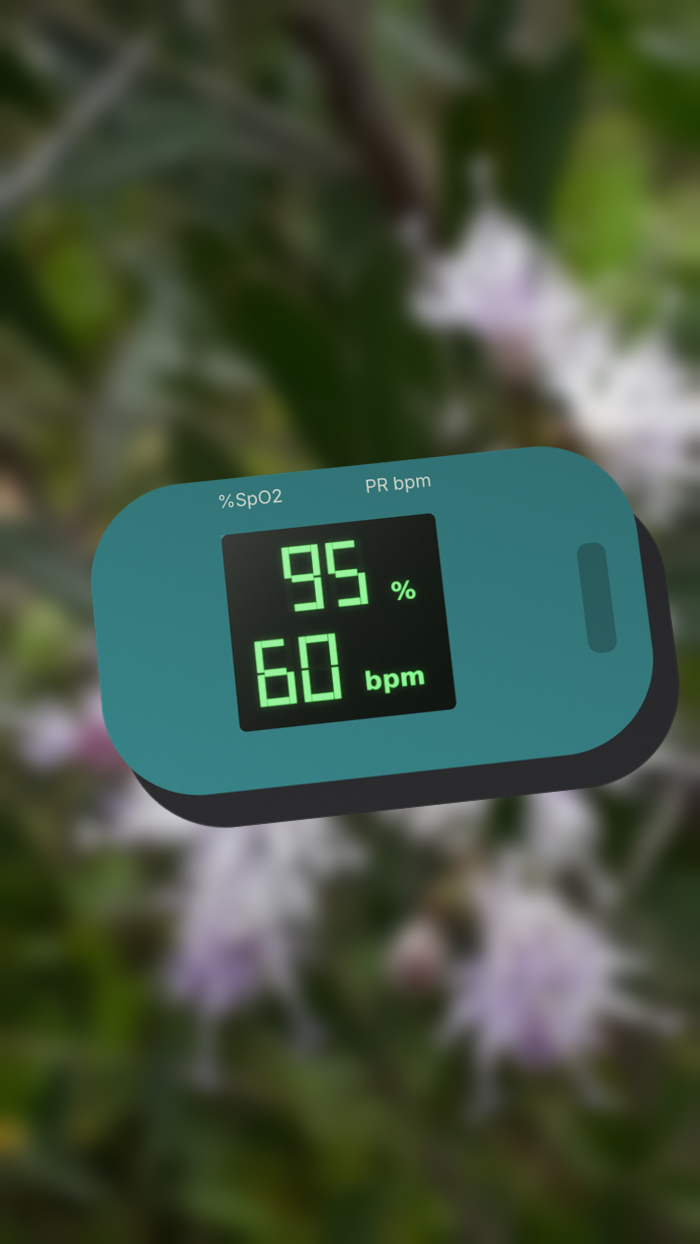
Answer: 95 %
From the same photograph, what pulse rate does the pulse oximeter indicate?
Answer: 60 bpm
